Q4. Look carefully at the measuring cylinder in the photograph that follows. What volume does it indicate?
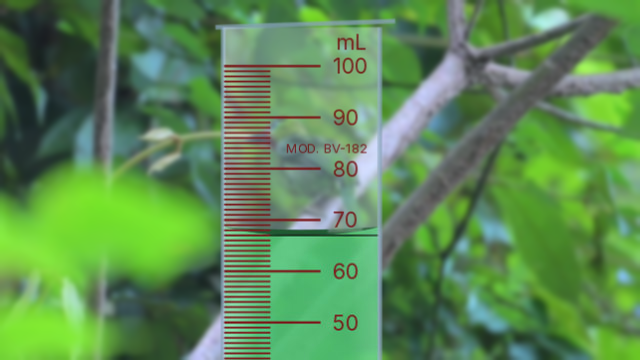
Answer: 67 mL
